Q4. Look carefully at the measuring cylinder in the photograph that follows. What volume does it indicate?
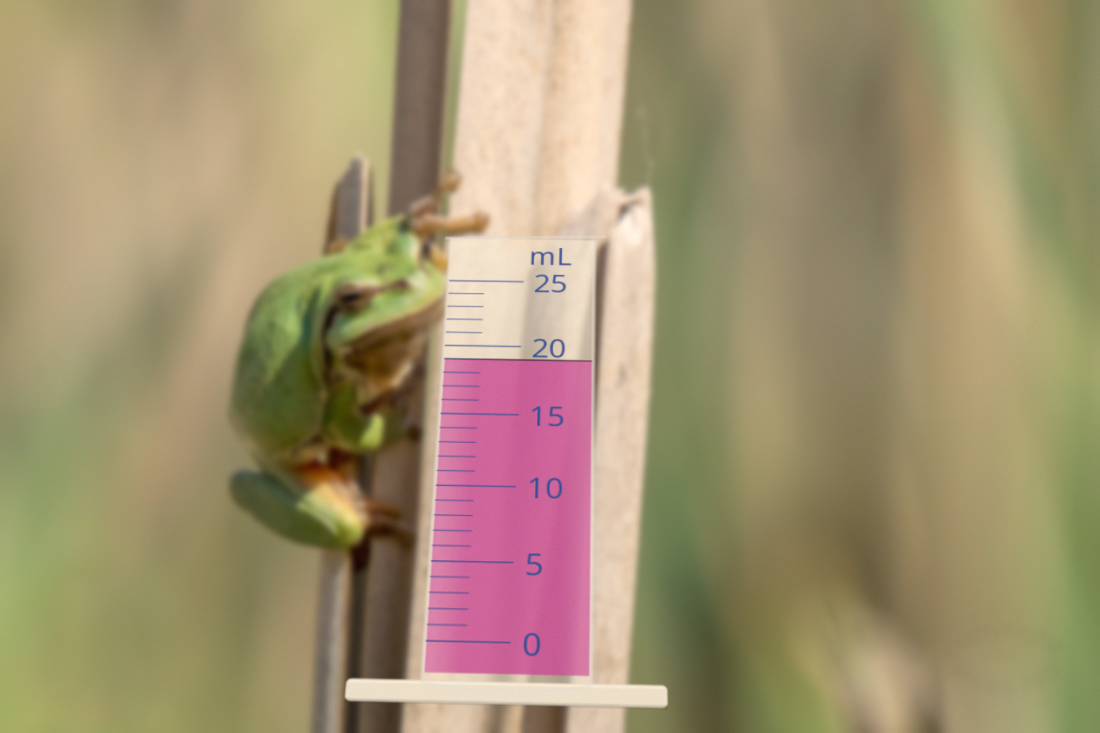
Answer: 19 mL
